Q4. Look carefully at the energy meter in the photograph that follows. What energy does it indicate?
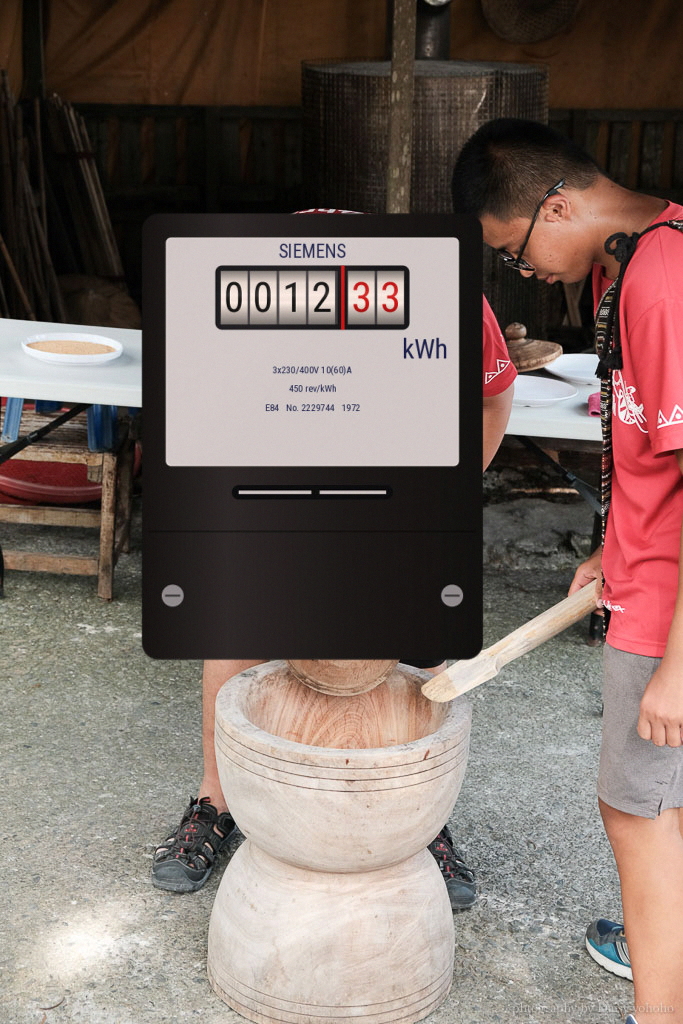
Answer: 12.33 kWh
